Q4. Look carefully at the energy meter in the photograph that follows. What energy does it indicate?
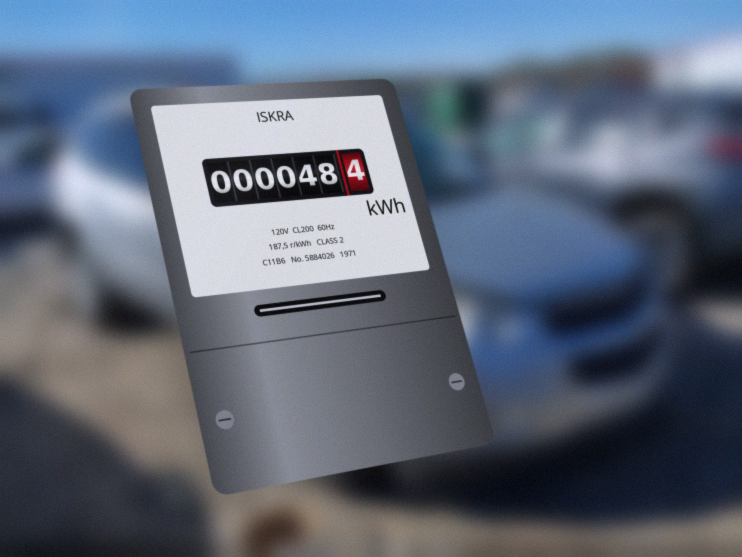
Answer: 48.4 kWh
